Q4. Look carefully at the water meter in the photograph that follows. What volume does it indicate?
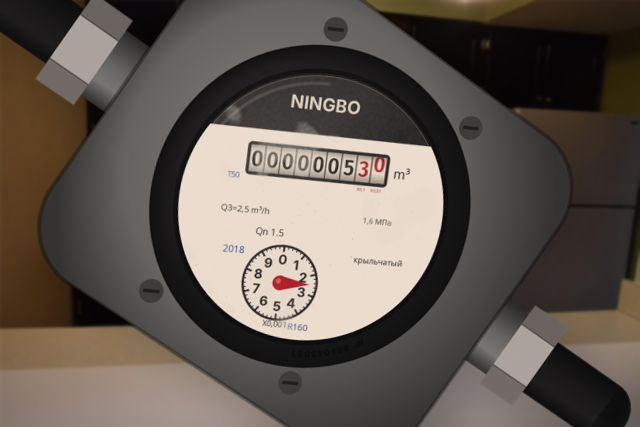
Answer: 5.302 m³
